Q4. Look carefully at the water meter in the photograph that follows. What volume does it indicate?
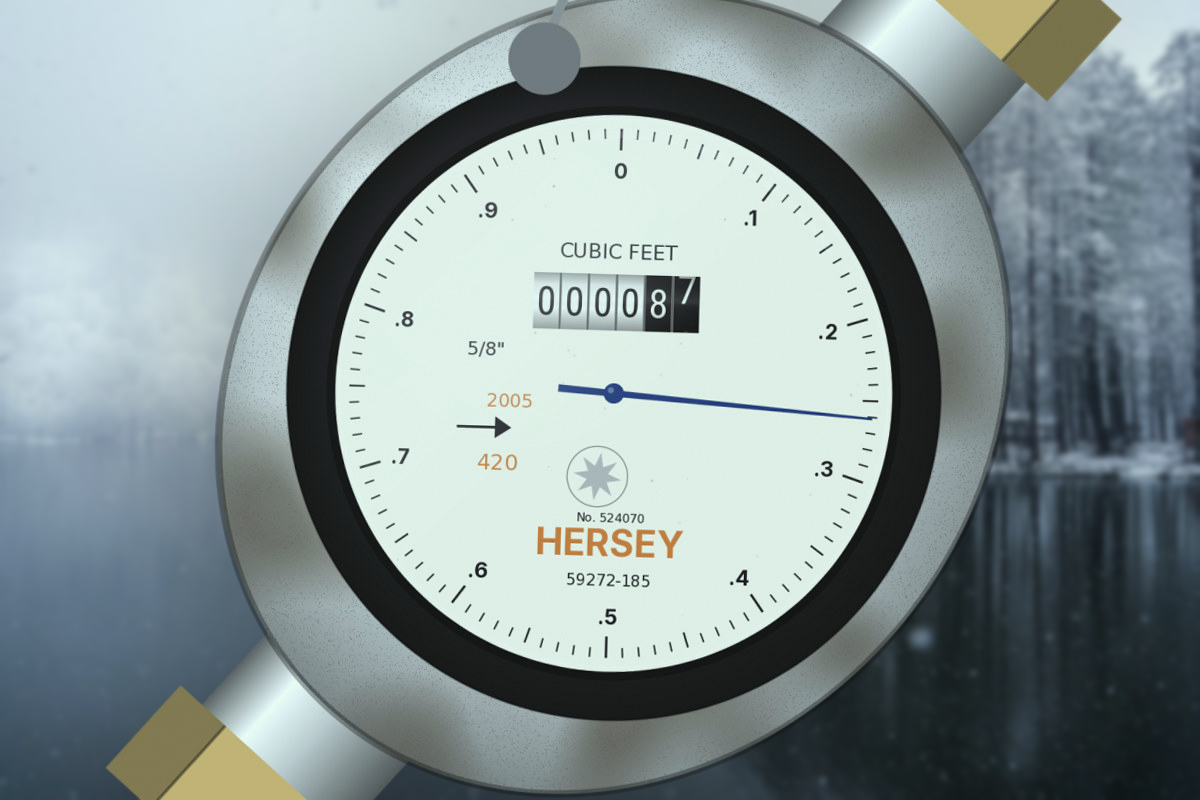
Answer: 87.26 ft³
